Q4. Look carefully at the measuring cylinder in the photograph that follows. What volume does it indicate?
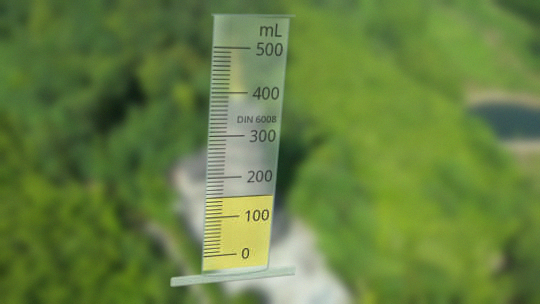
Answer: 150 mL
